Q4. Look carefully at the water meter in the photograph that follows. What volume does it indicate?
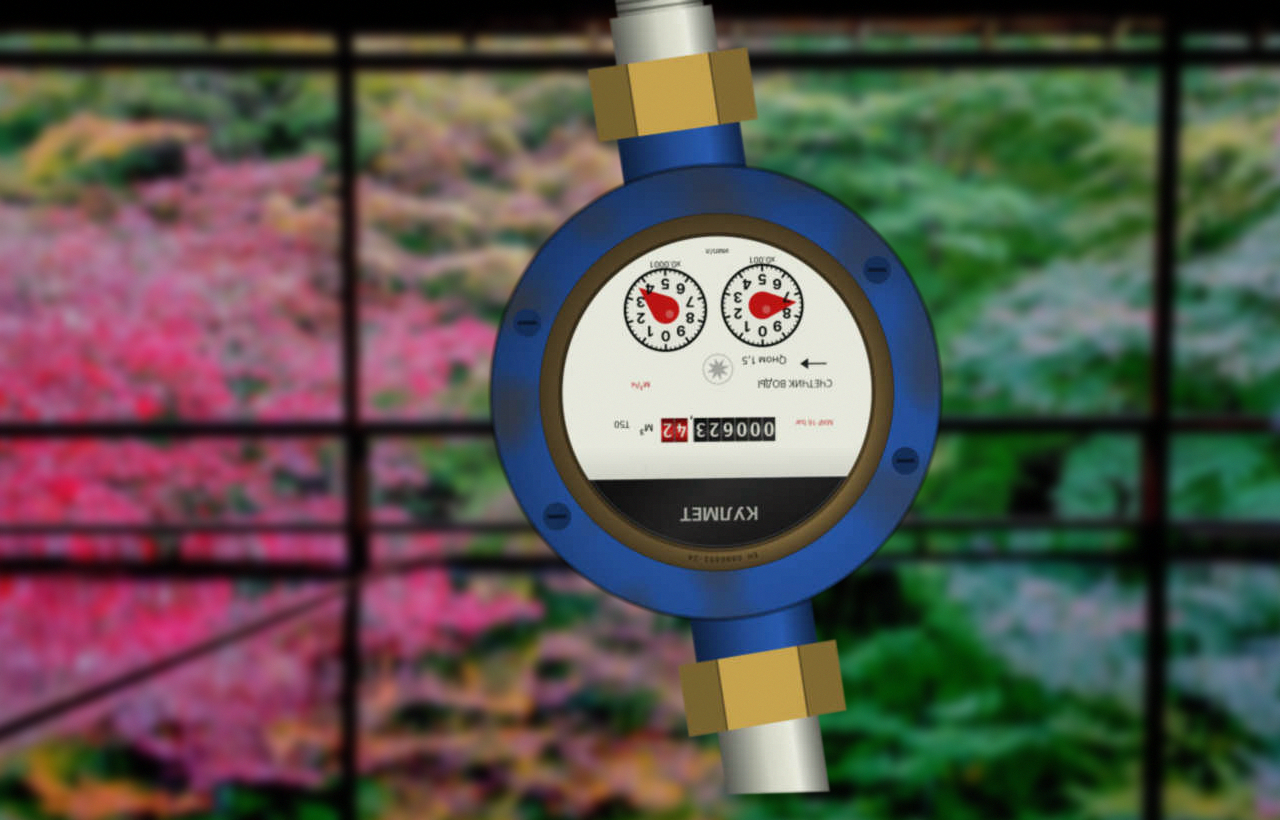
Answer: 623.4273 m³
